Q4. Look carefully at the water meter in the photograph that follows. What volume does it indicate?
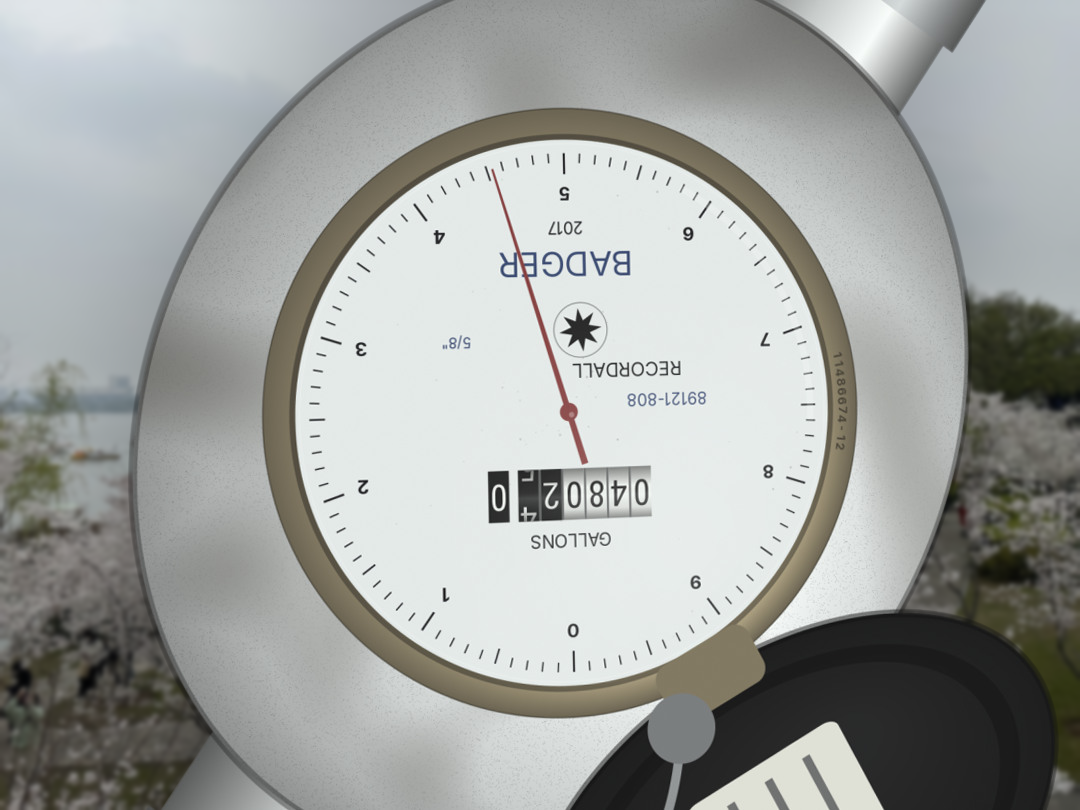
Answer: 480244.5 gal
